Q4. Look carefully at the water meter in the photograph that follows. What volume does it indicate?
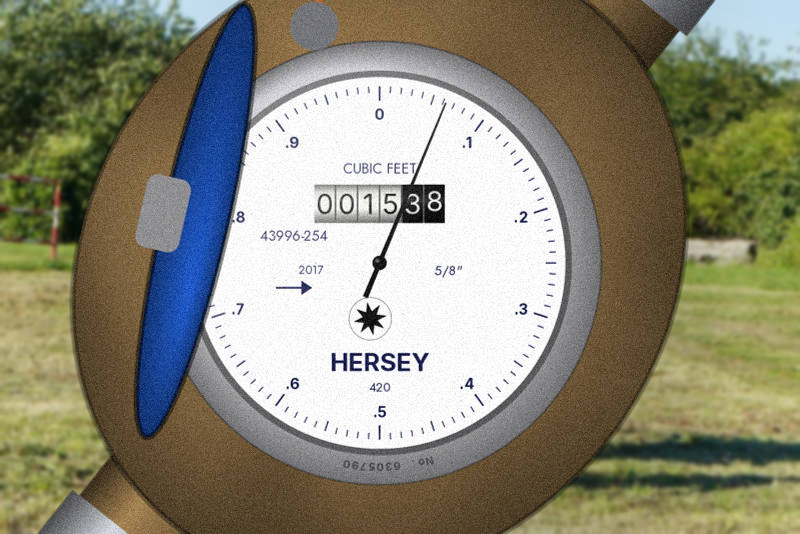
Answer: 1538.06 ft³
